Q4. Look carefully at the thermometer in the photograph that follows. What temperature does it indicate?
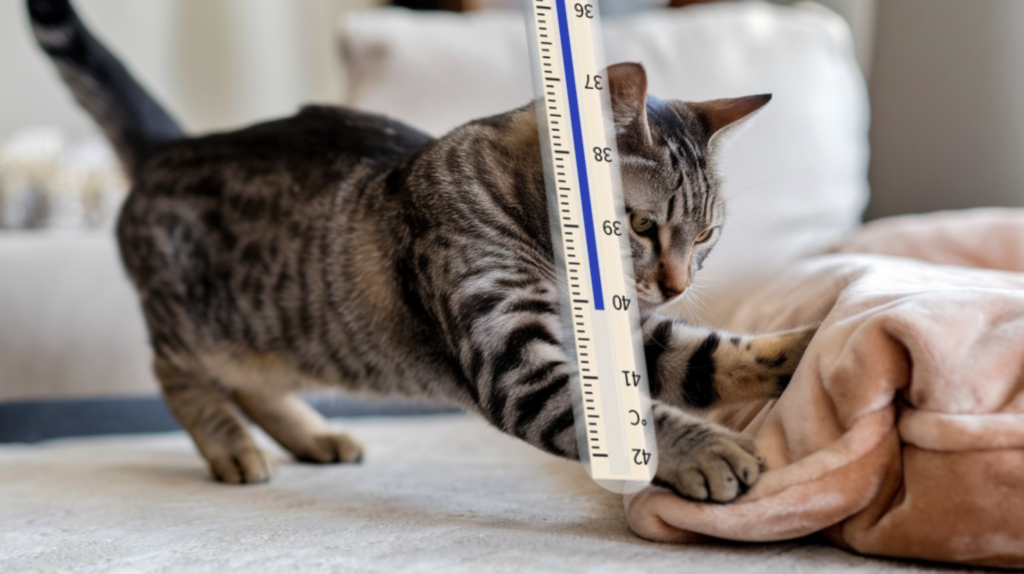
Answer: 40.1 °C
